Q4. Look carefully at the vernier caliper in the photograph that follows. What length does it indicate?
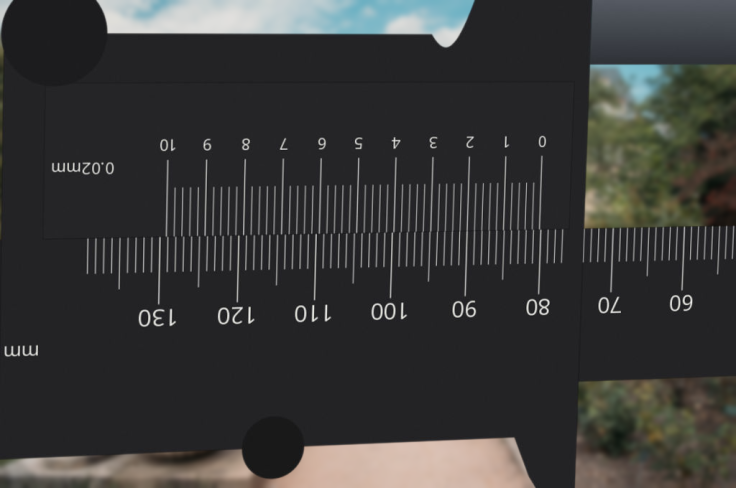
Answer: 80.2 mm
